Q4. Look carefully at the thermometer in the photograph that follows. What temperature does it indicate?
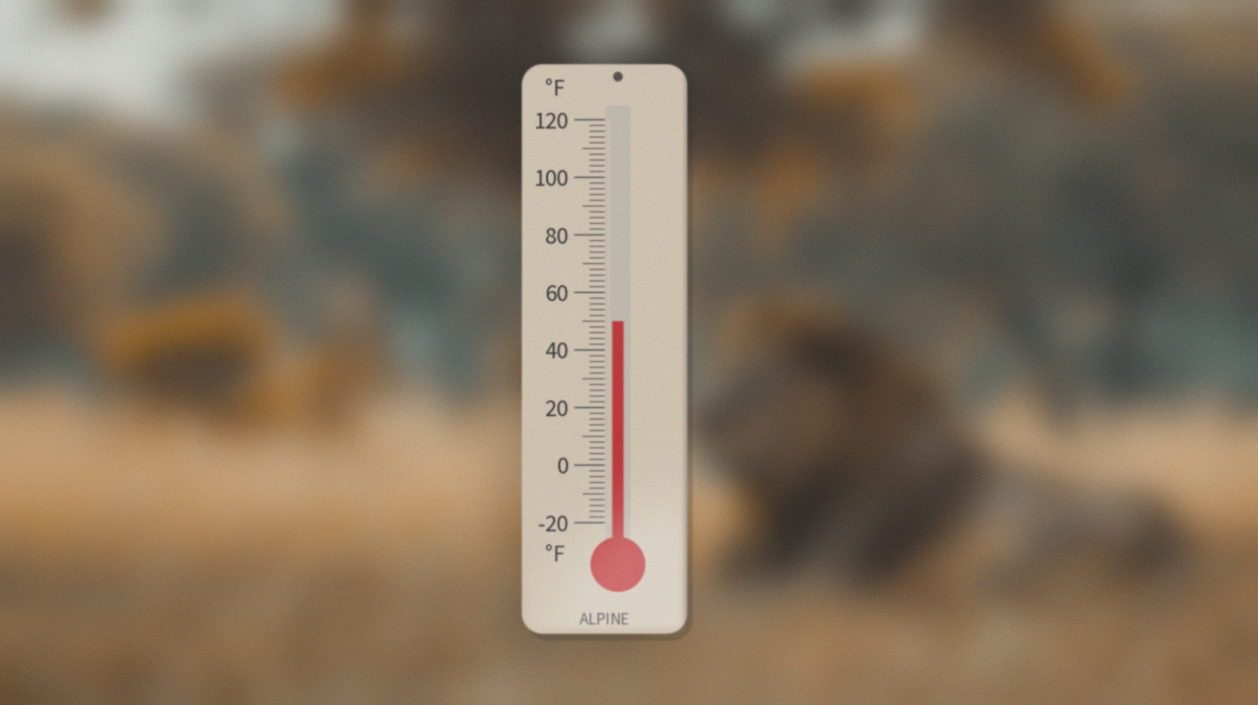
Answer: 50 °F
